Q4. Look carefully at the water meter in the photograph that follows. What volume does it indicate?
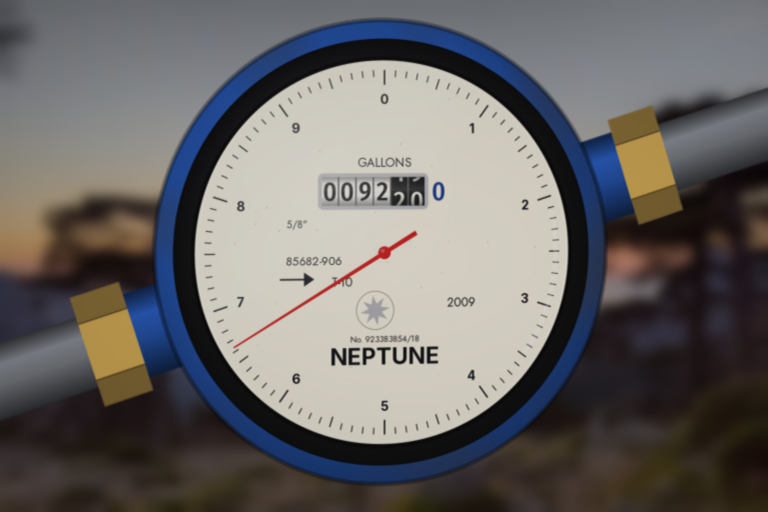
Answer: 92196.6 gal
